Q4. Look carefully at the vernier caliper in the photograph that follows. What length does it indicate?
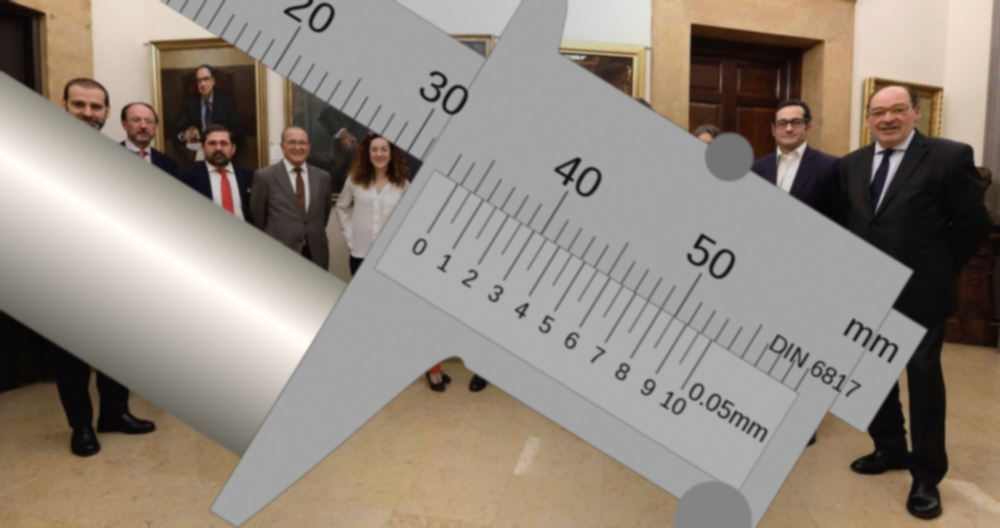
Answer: 33.8 mm
